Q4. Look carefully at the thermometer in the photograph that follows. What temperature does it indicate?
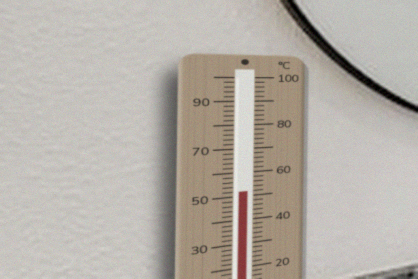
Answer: 52 °C
